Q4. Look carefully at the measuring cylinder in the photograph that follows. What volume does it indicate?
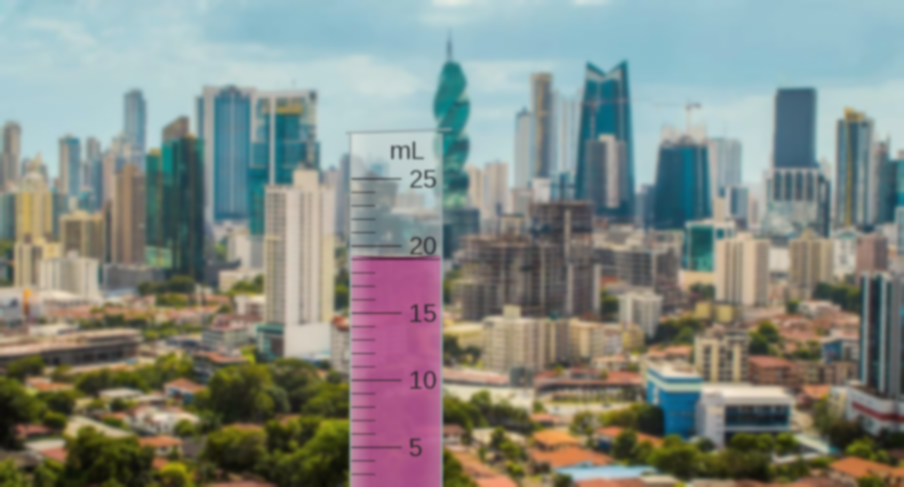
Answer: 19 mL
